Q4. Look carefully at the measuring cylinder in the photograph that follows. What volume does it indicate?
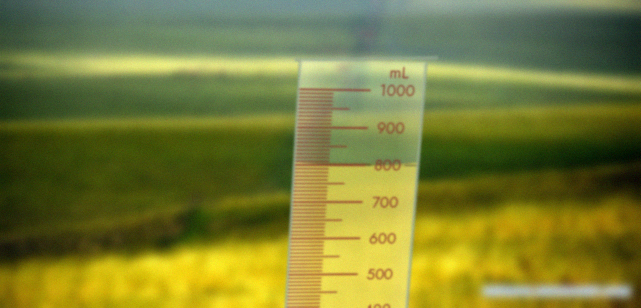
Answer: 800 mL
